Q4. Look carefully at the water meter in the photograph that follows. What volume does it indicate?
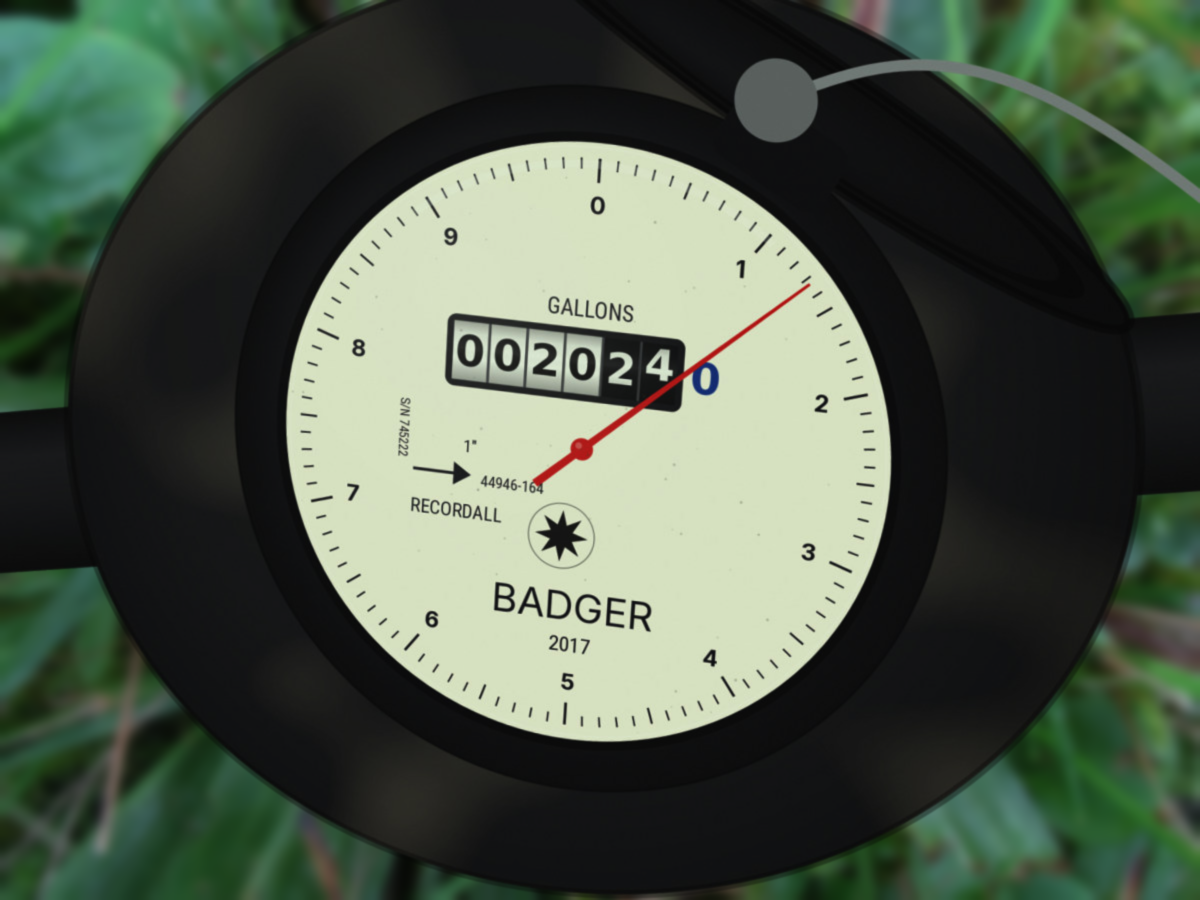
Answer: 20241.3 gal
